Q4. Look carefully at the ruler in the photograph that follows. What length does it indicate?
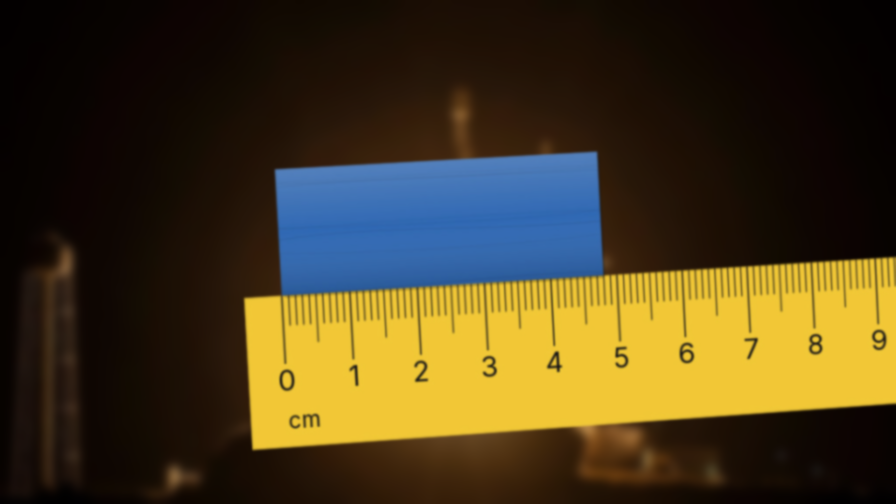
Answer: 4.8 cm
